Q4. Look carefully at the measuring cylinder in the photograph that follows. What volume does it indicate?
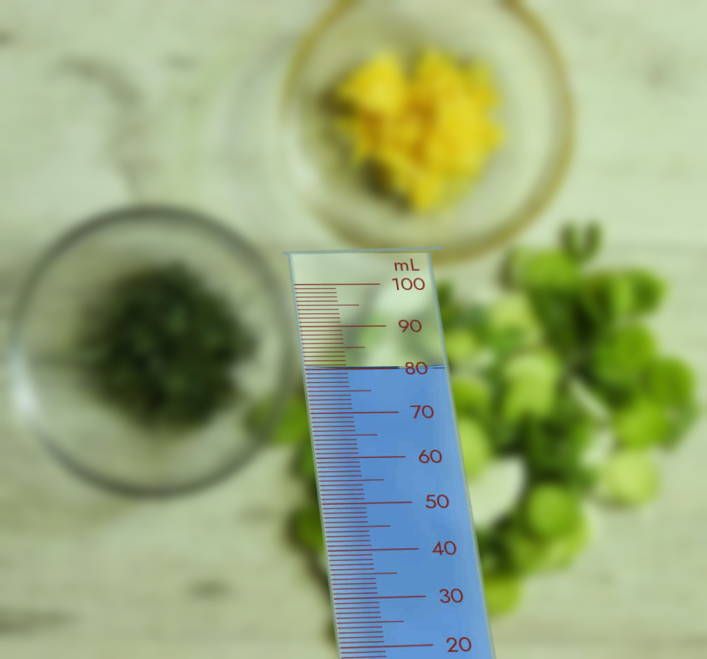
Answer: 80 mL
